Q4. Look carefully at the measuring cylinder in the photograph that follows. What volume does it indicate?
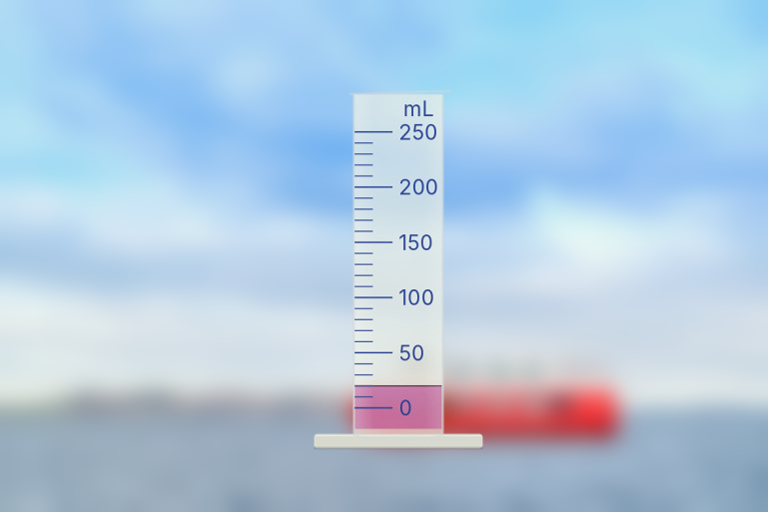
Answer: 20 mL
